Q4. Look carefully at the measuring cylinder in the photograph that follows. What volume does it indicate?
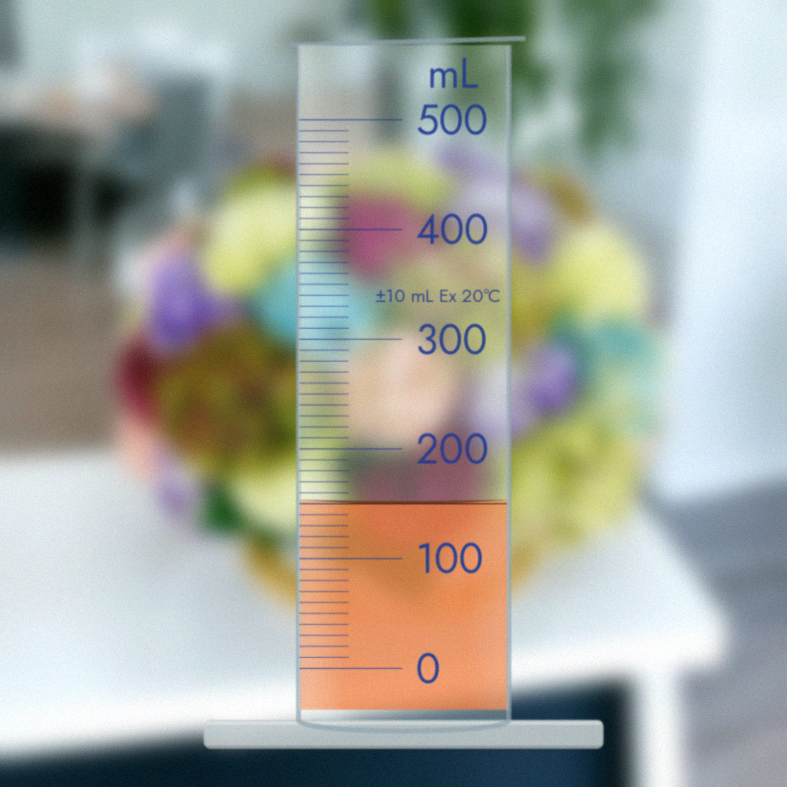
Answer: 150 mL
